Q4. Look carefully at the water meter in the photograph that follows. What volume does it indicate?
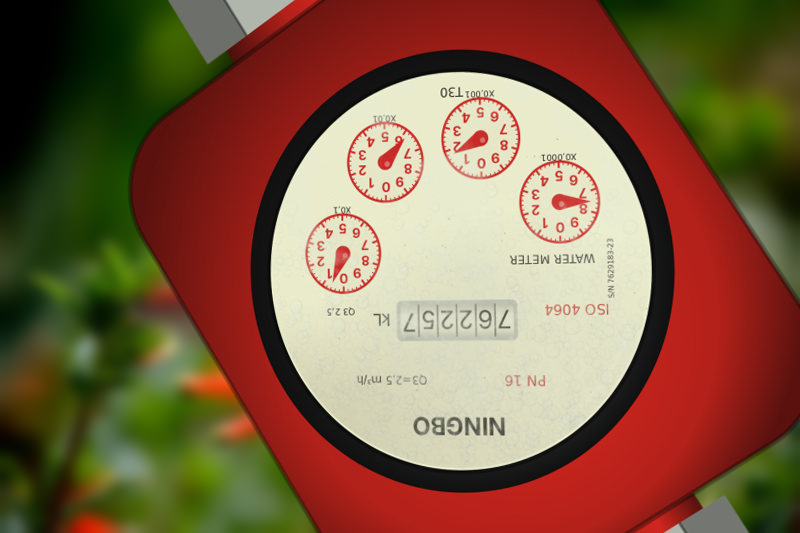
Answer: 762257.0617 kL
